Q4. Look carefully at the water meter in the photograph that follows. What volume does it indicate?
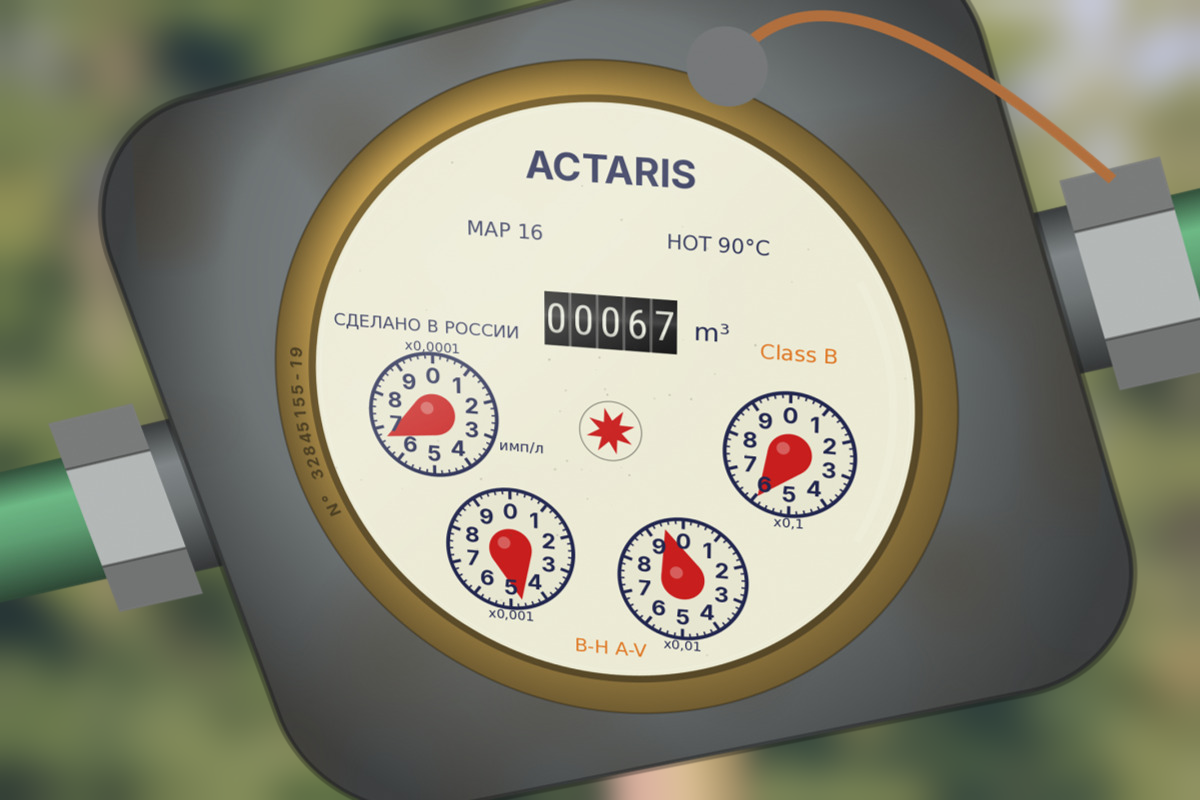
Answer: 67.5946 m³
